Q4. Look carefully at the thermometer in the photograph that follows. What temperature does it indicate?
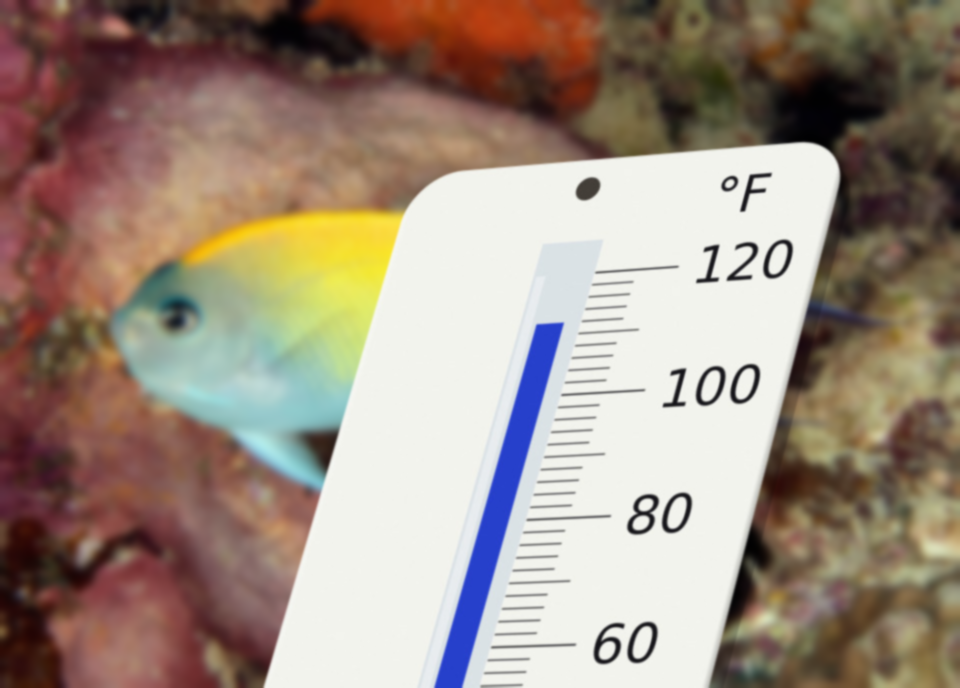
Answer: 112 °F
